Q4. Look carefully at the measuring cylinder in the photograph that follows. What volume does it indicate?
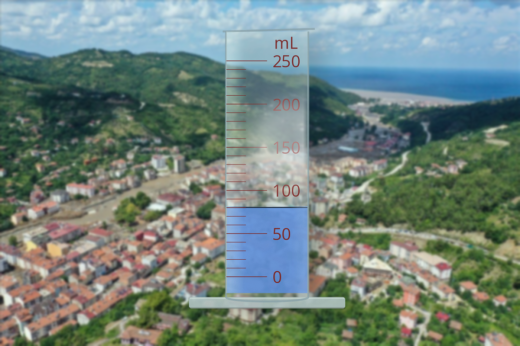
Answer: 80 mL
